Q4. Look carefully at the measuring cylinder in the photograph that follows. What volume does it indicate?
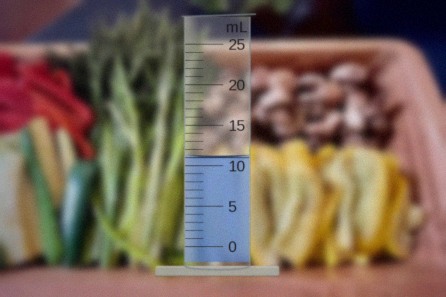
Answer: 11 mL
